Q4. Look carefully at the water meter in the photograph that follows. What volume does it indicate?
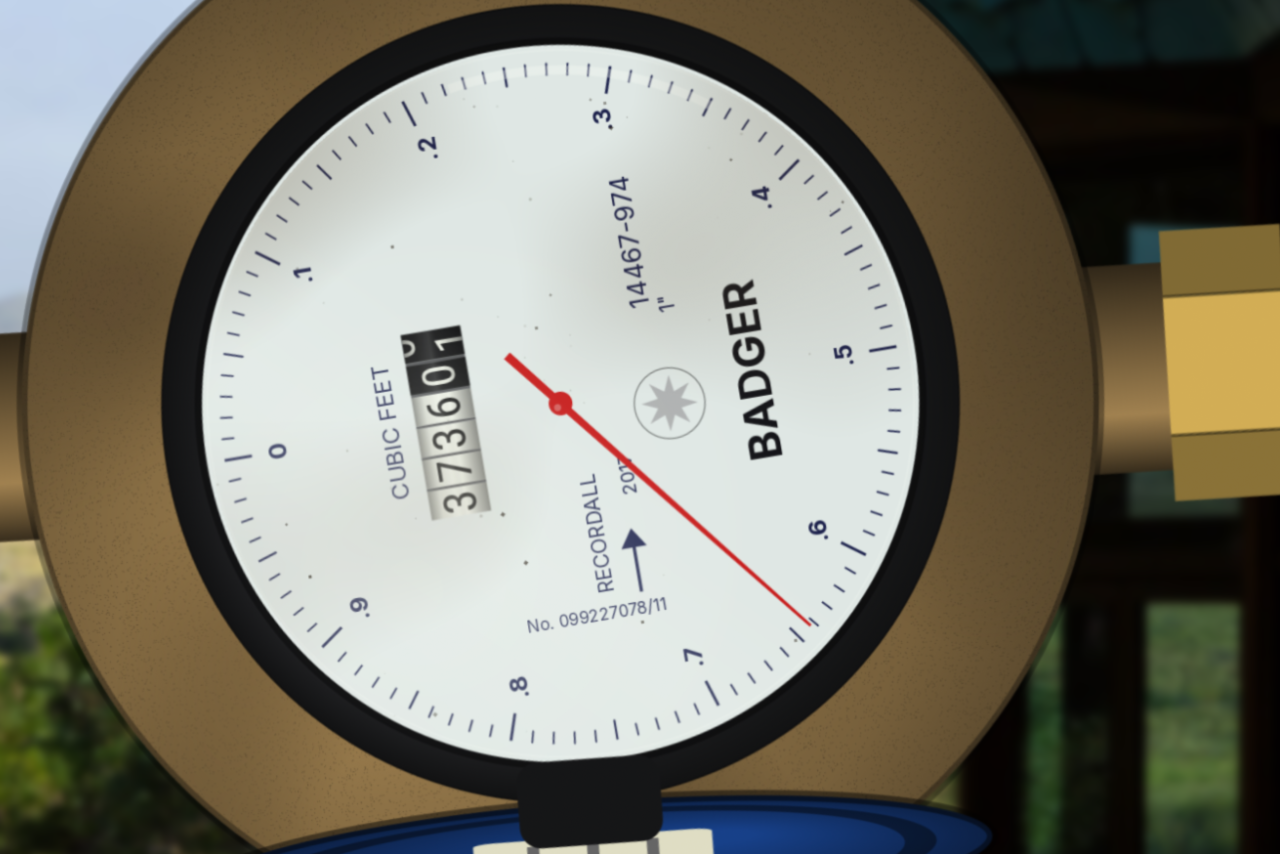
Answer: 373600.64 ft³
